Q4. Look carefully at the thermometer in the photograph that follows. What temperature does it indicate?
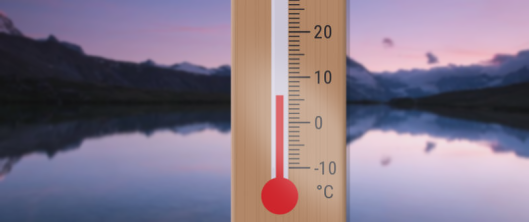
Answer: 6 °C
